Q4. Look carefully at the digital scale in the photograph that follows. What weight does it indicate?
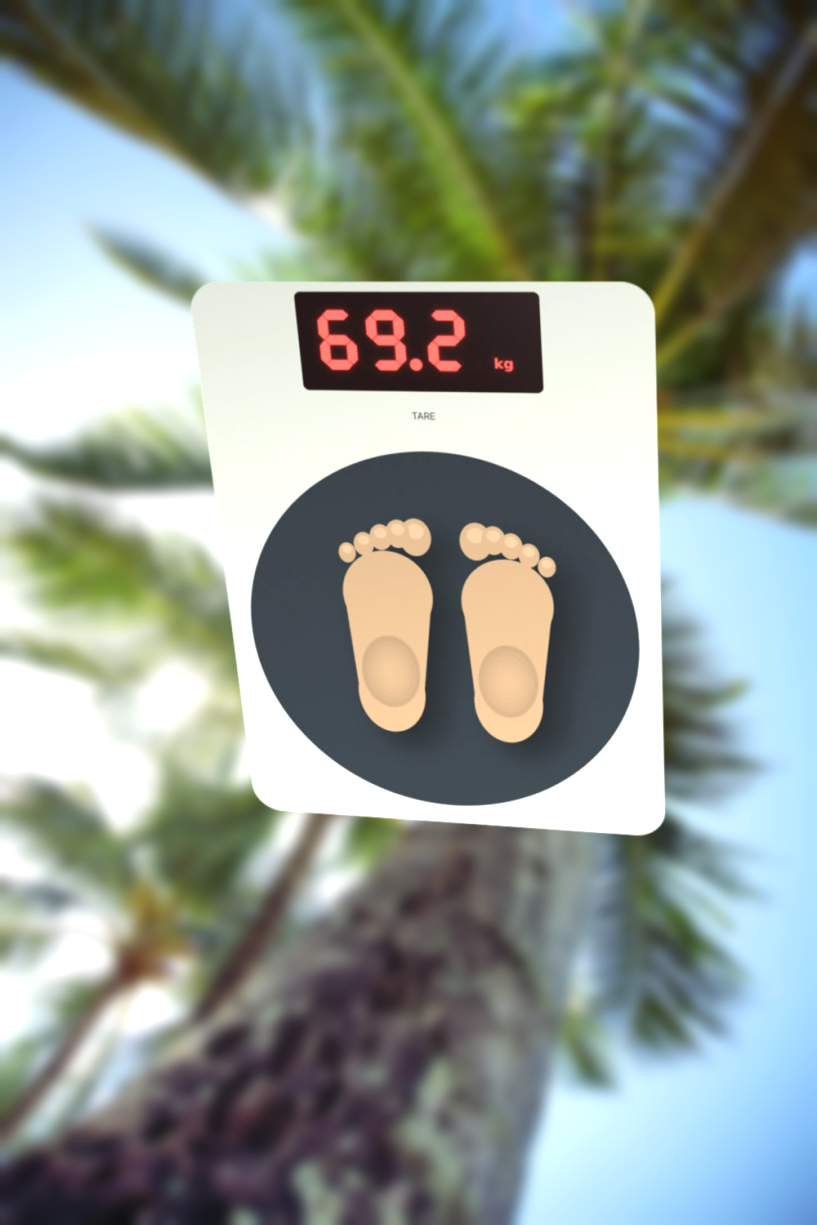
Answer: 69.2 kg
